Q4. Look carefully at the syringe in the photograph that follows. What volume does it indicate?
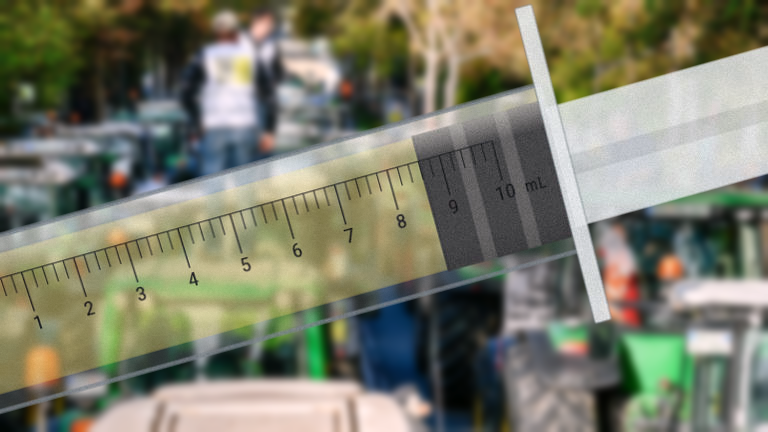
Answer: 8.6 mL
